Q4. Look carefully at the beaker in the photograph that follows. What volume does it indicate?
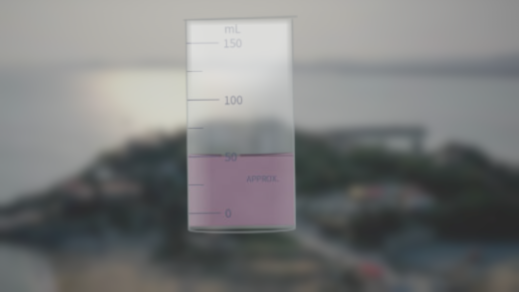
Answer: 50 mL
